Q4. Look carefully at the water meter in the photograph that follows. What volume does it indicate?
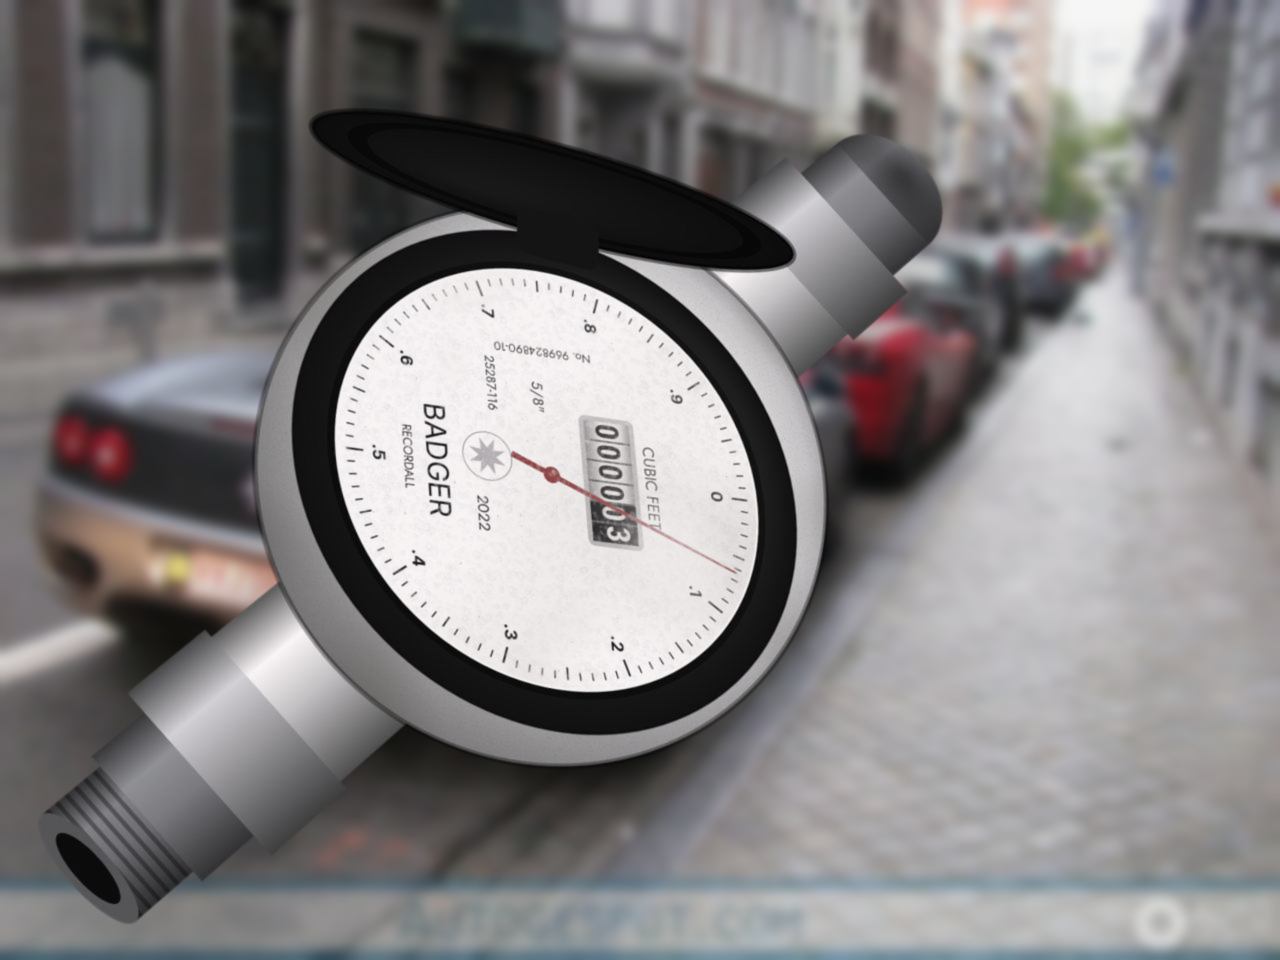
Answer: 3.06 ft³
